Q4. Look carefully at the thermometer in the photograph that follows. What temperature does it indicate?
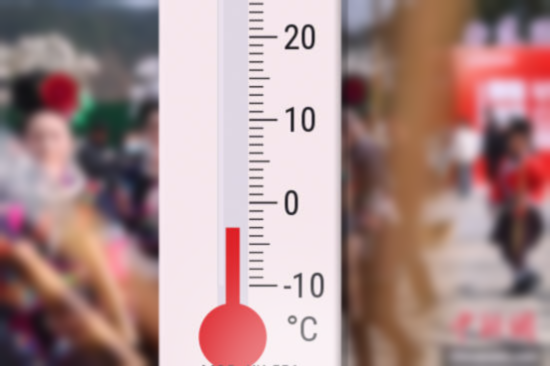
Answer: -3 °C
